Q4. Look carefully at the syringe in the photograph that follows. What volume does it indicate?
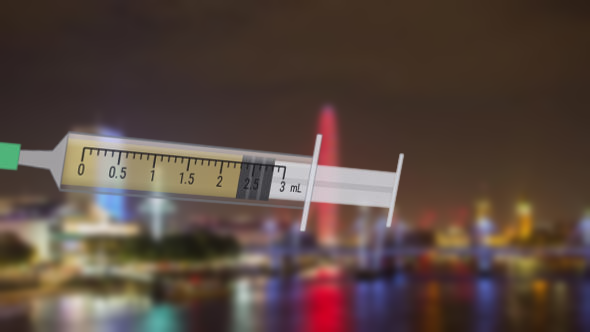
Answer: 2.3 mL
